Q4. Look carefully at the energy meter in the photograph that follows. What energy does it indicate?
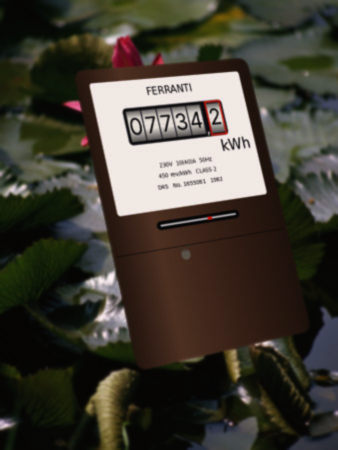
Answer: 7734.2 kWh
